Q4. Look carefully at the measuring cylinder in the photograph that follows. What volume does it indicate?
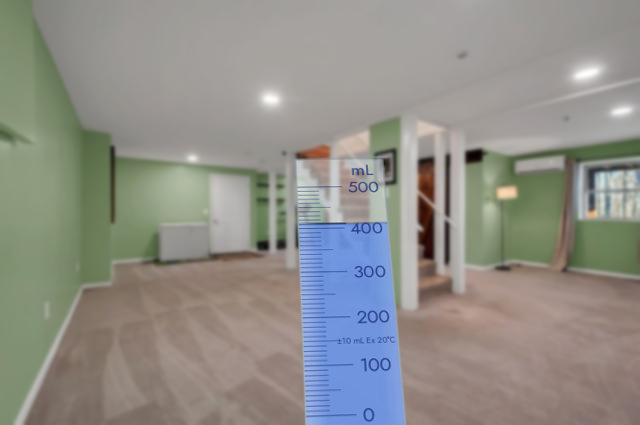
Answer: 410 mL
